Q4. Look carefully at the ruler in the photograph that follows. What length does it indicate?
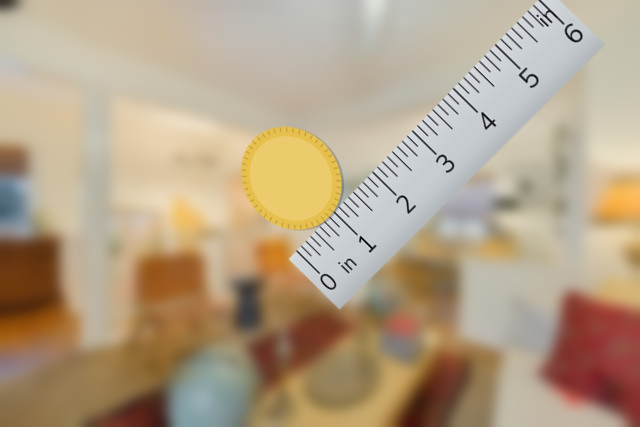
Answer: 1.75 in
